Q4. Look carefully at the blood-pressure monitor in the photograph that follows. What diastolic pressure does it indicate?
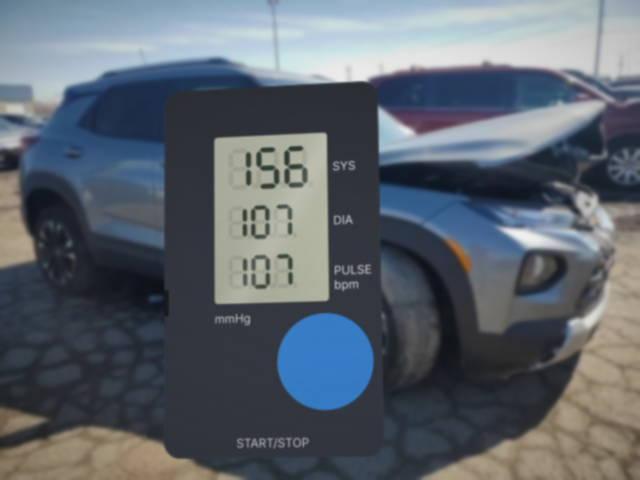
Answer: 107 mmHg
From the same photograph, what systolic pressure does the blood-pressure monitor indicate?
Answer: 156 mmHg
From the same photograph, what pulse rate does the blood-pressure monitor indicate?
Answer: 107 bpm
